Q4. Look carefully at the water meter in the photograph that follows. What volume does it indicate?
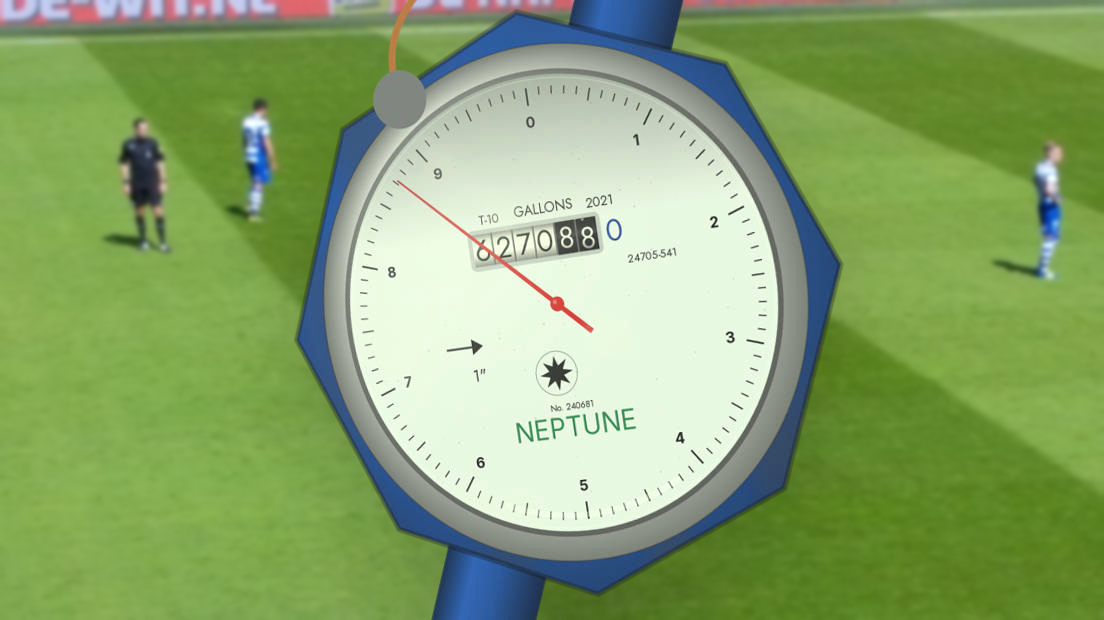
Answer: 6270878.7 gal
